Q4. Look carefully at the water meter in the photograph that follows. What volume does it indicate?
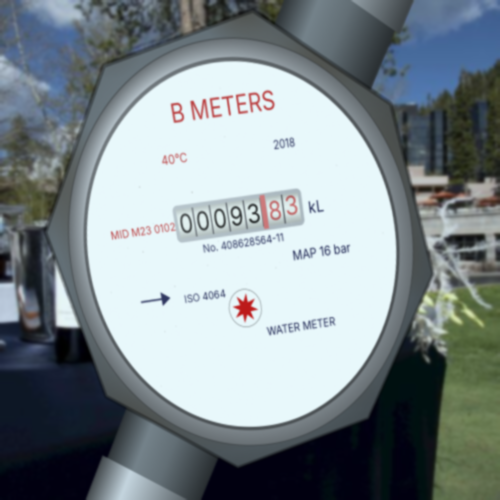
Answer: 93.83 kL
